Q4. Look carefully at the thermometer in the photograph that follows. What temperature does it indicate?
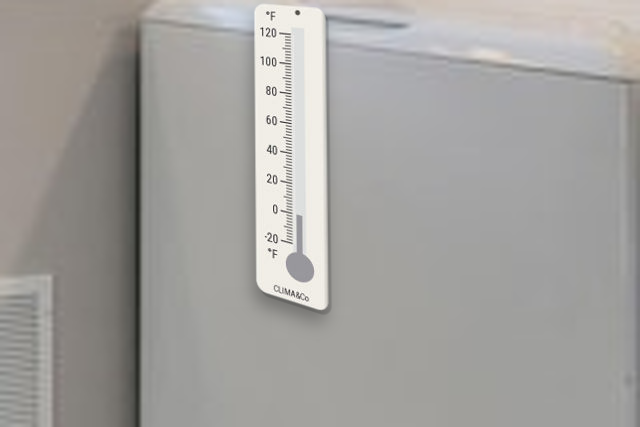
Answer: 0 °F
